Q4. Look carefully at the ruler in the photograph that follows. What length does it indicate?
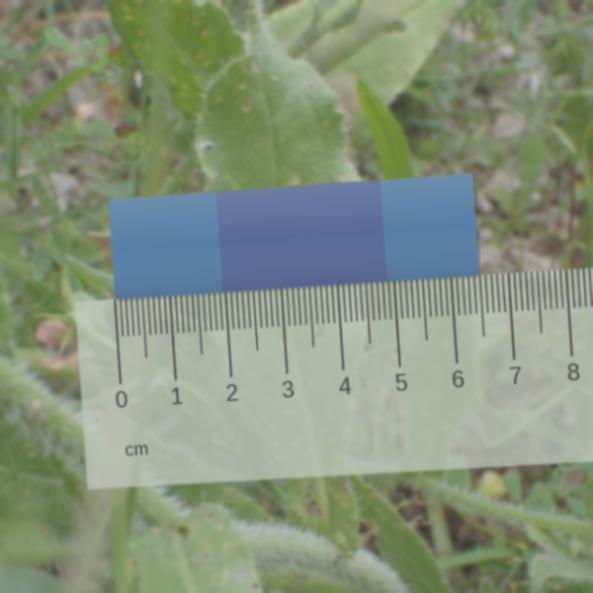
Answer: 6.5 cm
